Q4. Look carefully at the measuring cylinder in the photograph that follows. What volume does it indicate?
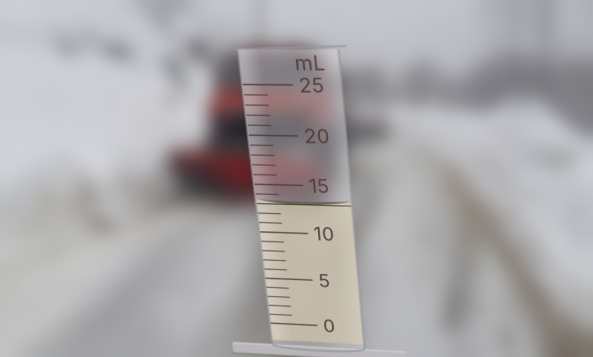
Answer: 13 mL
